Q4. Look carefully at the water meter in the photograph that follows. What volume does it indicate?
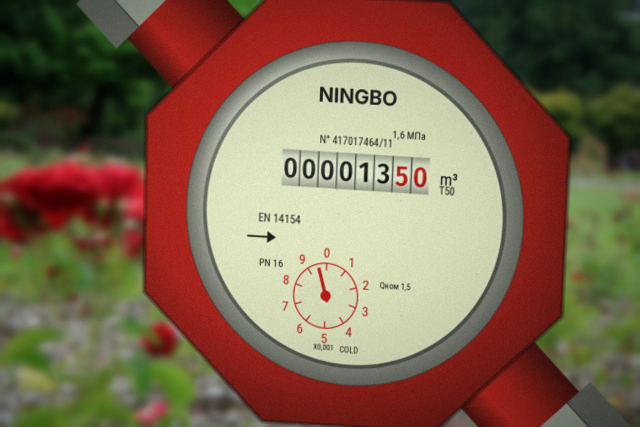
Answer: 13.499 m³
